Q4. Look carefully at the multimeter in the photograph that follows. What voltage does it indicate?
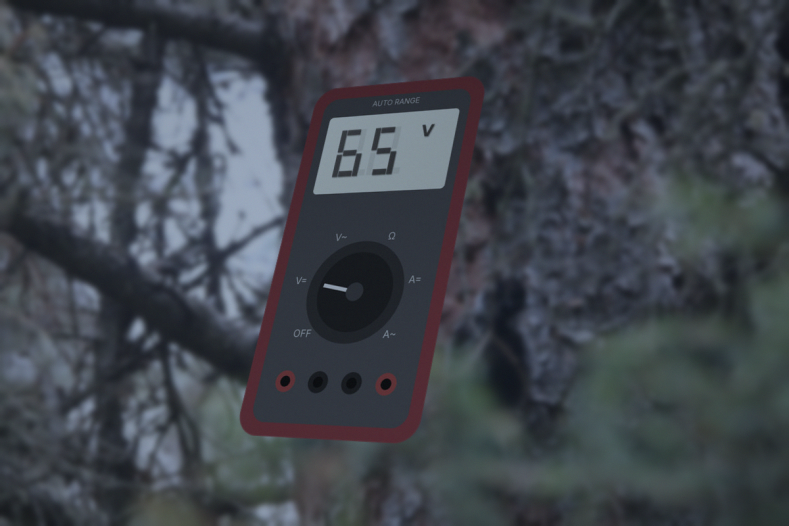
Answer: 65 V
